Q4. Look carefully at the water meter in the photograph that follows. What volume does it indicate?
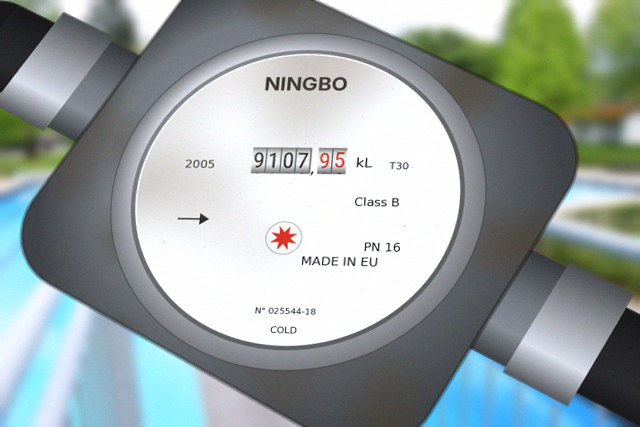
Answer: 9107.95 kL
